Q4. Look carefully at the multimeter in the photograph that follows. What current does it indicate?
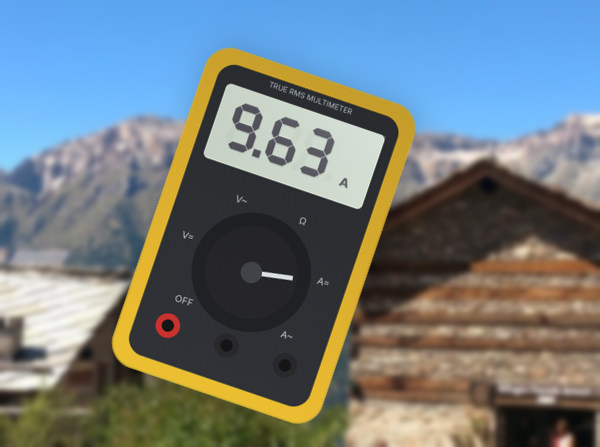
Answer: 9.63 A
